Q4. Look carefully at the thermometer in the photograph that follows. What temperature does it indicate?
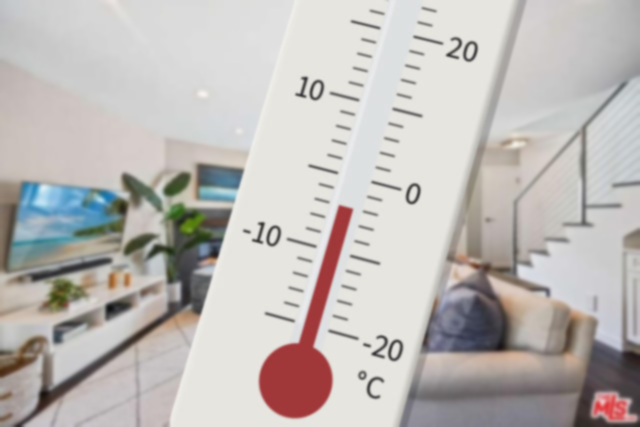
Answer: -4 °C
